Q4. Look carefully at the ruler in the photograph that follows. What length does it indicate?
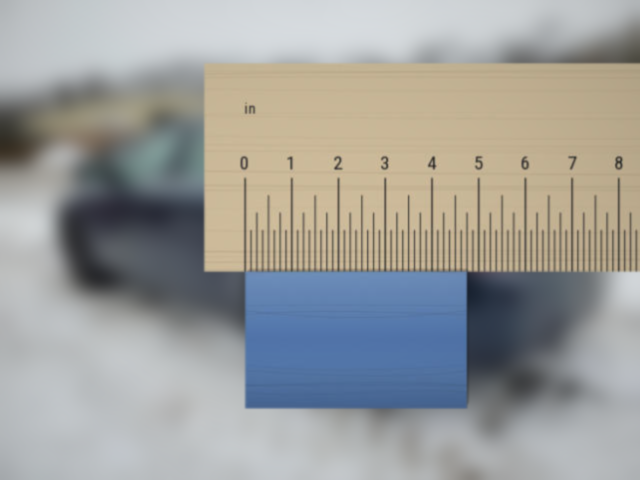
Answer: 4.75 in
